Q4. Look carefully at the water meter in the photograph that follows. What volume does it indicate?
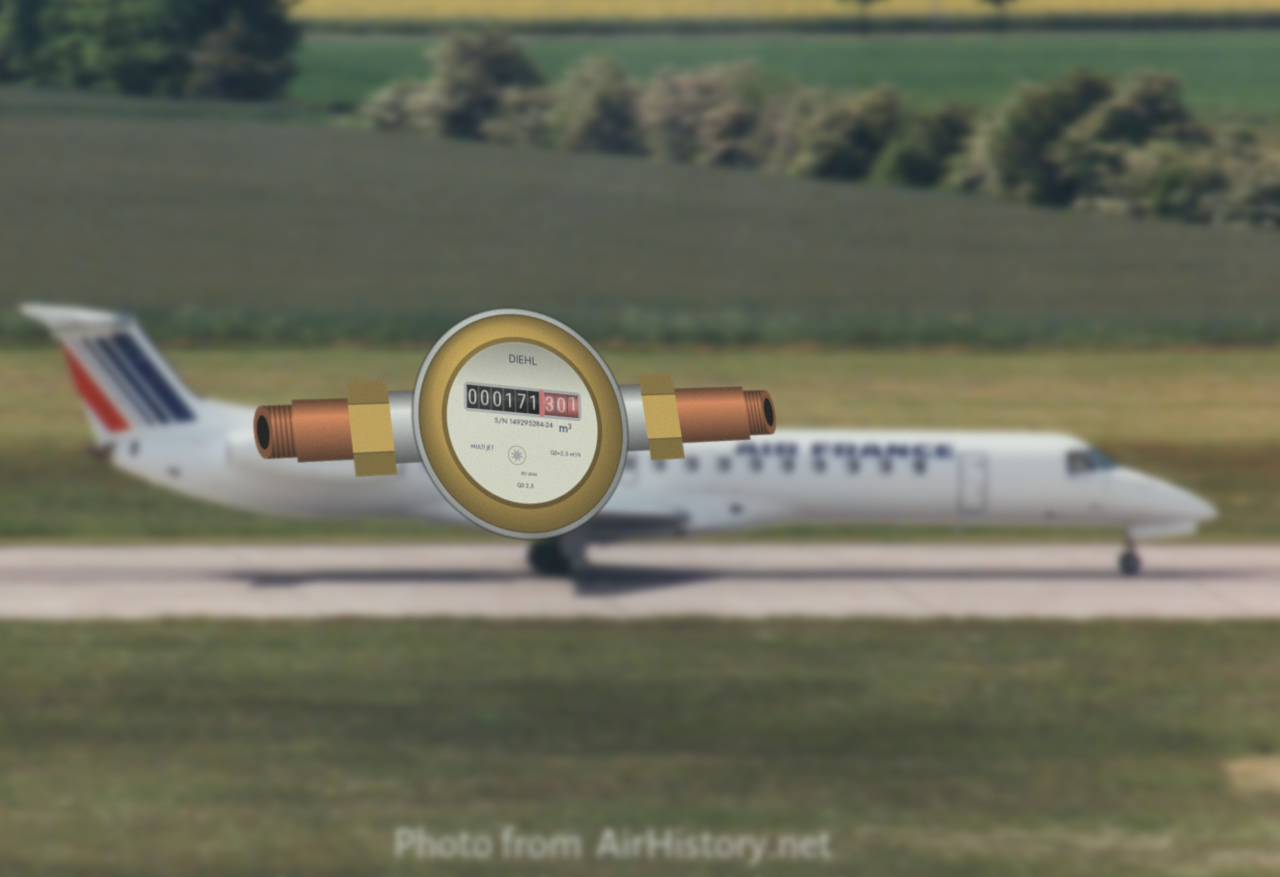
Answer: 171.301 m³
